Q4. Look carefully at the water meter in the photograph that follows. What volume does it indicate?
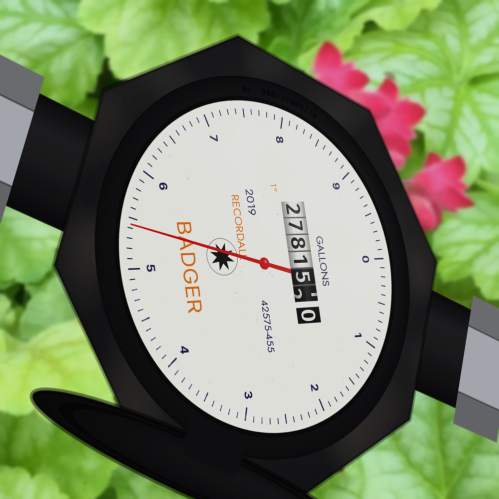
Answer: 2781515.4 gal
